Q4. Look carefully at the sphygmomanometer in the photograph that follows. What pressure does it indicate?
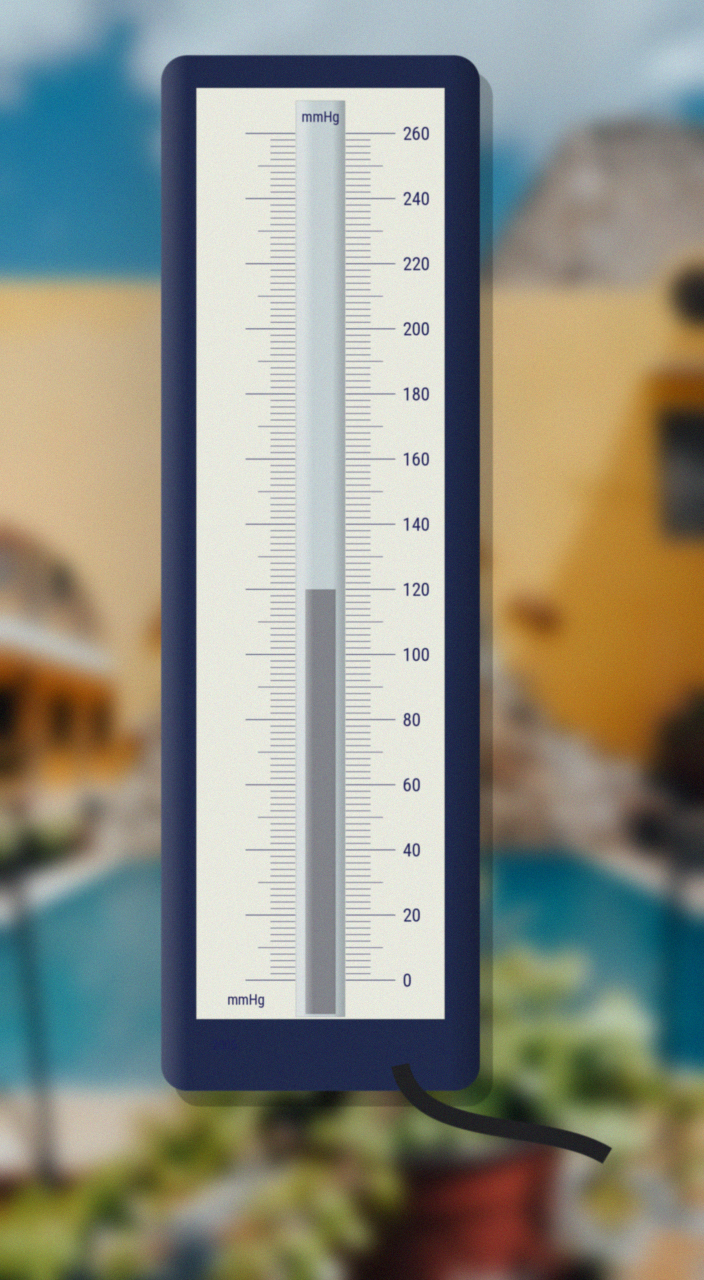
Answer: 120 mmHg
